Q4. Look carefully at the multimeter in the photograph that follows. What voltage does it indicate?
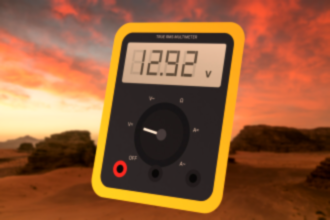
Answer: 12.92 V
